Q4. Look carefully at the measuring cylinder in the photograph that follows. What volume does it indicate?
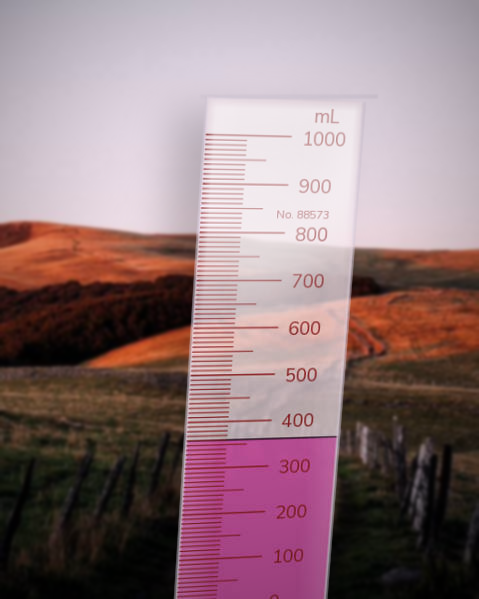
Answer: 360 mL
